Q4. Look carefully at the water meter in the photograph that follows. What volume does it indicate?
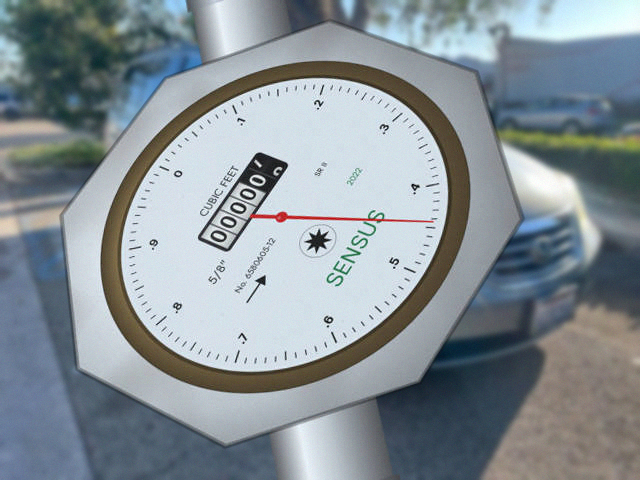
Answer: 7.44 ft³
